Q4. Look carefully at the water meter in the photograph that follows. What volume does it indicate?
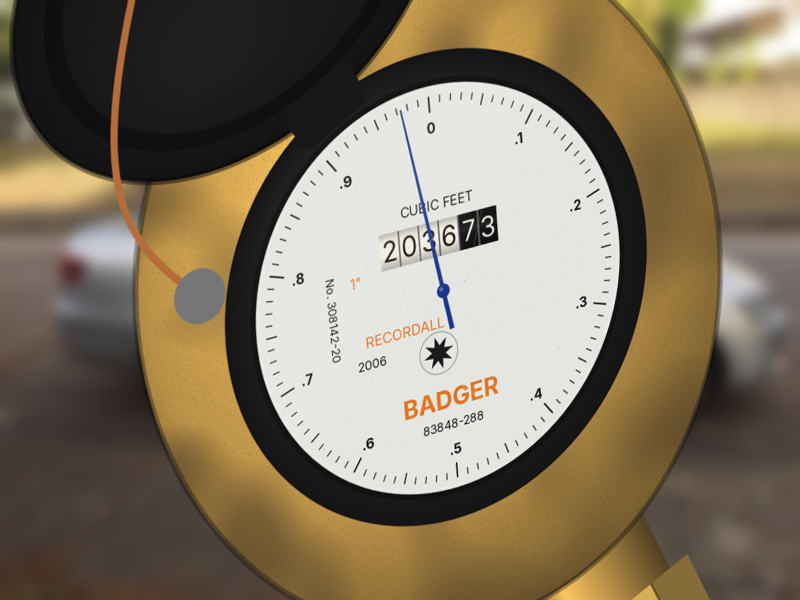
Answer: 203672.97 ft³
